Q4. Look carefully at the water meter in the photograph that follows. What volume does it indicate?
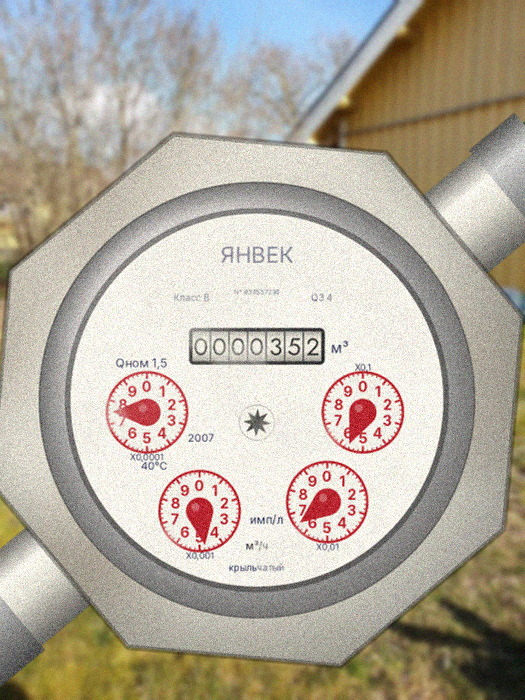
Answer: 352.5647 m³
